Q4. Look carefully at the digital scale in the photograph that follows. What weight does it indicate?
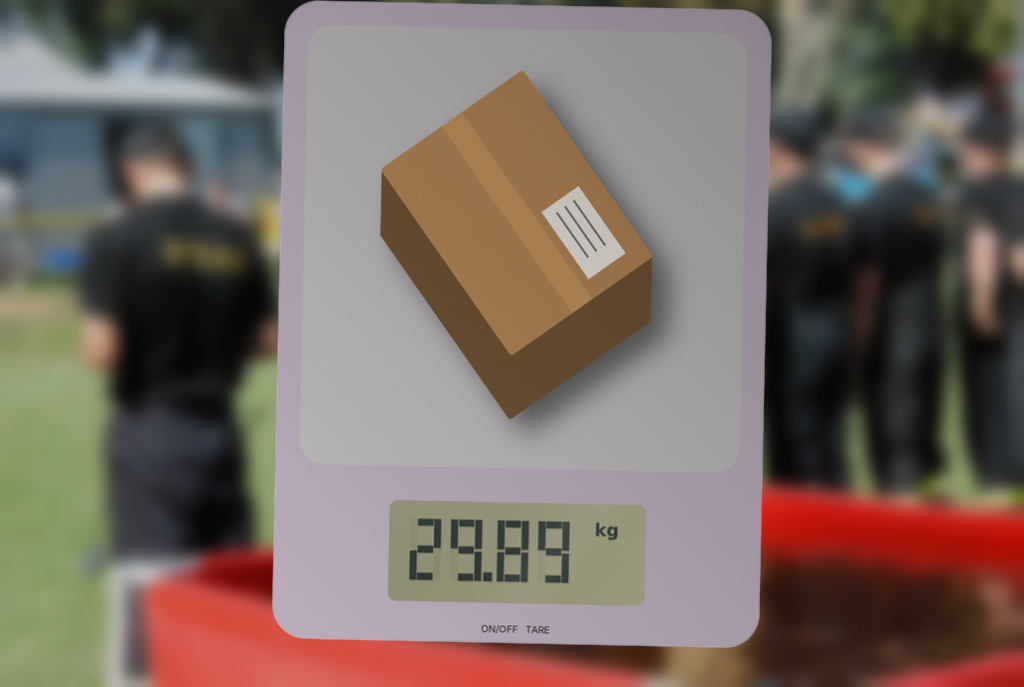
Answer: 29.89 kg
